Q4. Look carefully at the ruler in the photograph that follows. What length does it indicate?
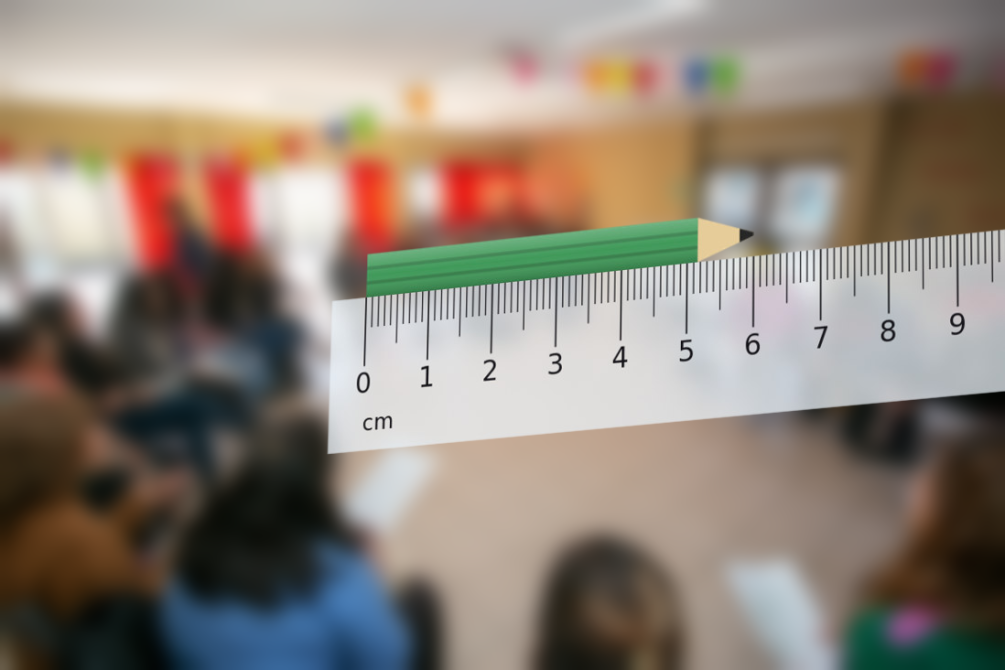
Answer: 6 cm
